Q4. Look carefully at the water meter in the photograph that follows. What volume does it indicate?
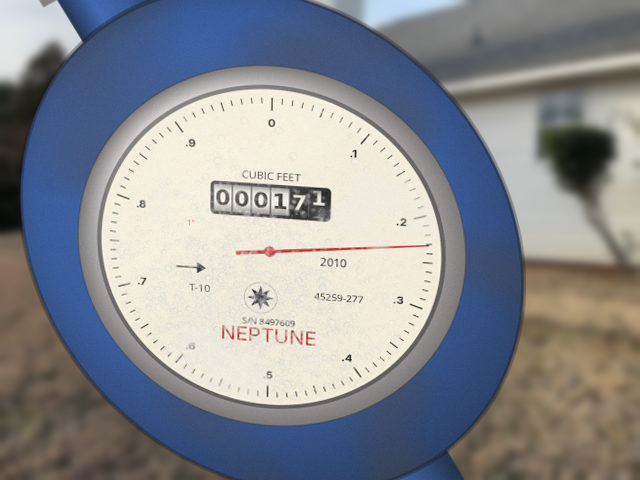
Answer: 171.23 ft³
